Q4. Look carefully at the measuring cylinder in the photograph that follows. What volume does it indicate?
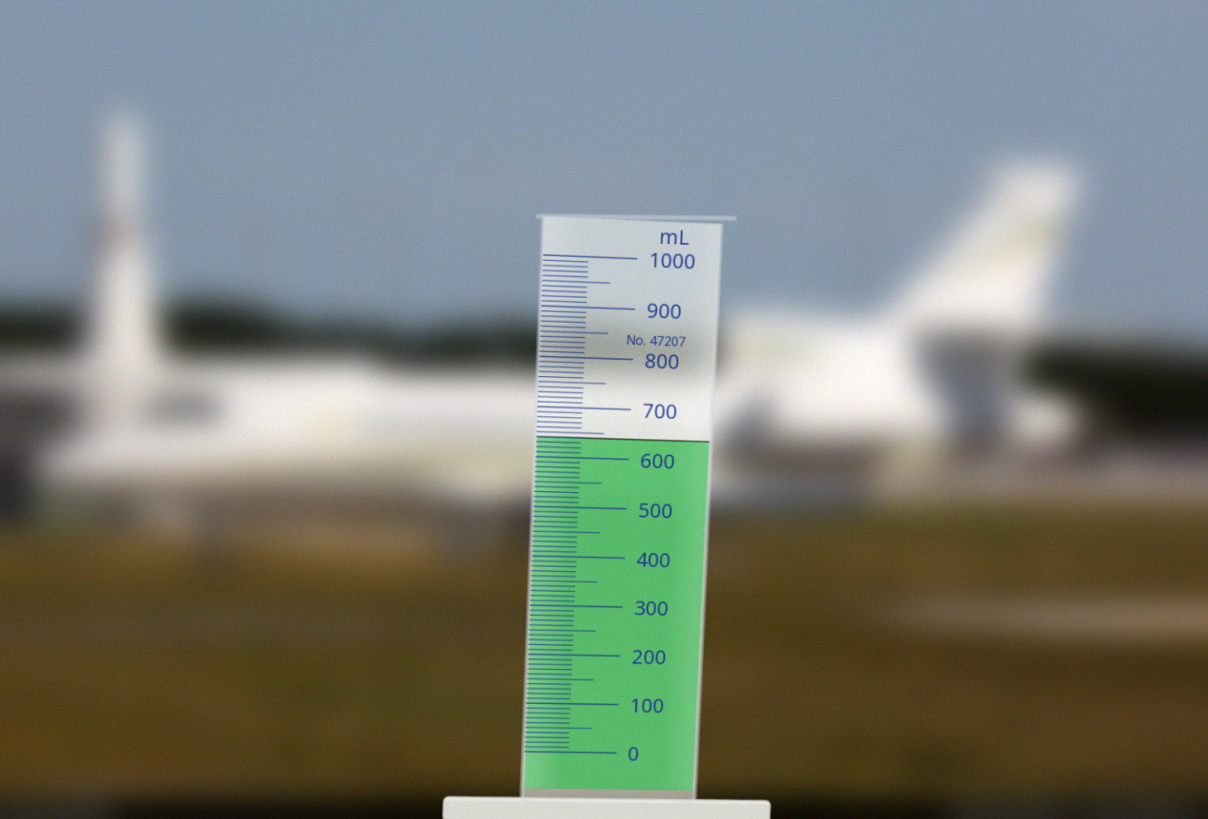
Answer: 640 mL
